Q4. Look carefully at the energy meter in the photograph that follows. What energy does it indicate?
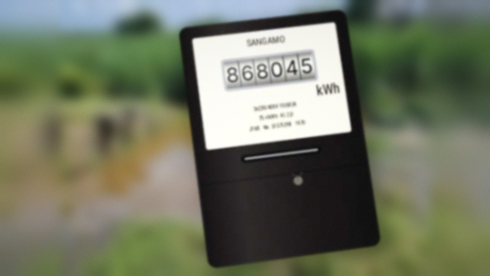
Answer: 868045 kWh
